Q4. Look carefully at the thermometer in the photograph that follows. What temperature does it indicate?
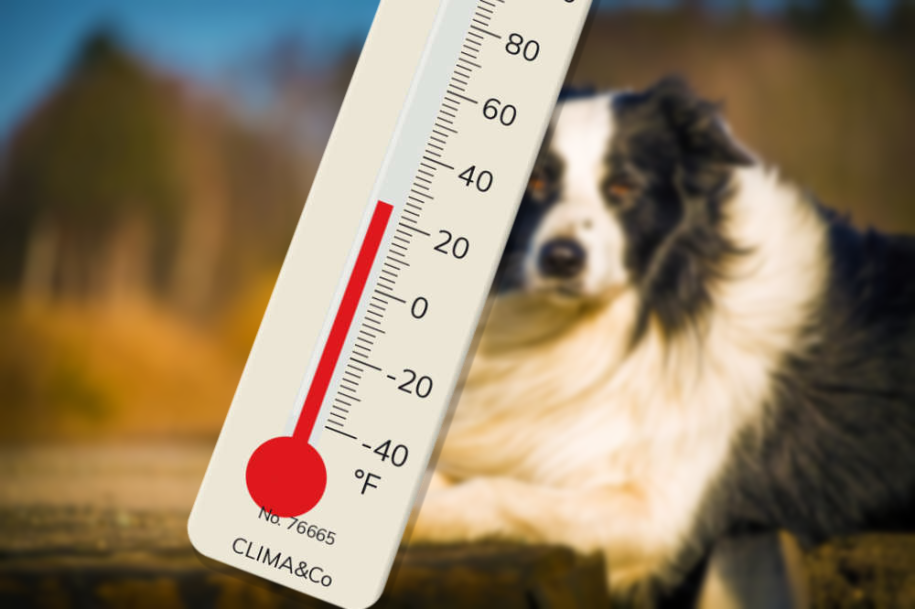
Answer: 24 °F
